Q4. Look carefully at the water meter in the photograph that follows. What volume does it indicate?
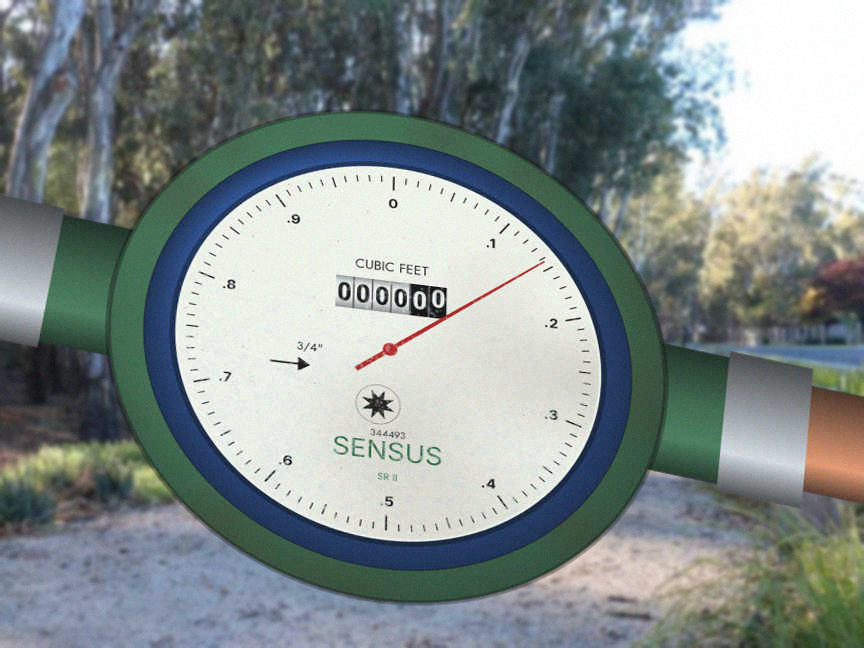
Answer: 0.14 ft³
